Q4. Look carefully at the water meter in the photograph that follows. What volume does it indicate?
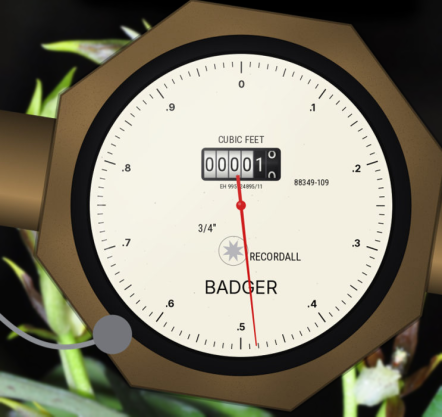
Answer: 18.48 ft³
